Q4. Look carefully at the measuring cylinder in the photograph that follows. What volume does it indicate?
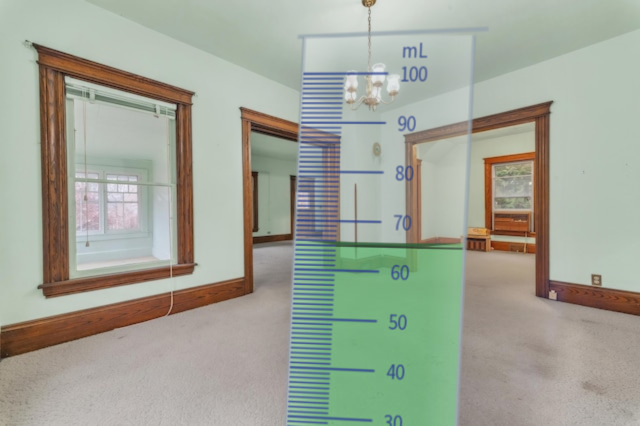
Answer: 65 mL
